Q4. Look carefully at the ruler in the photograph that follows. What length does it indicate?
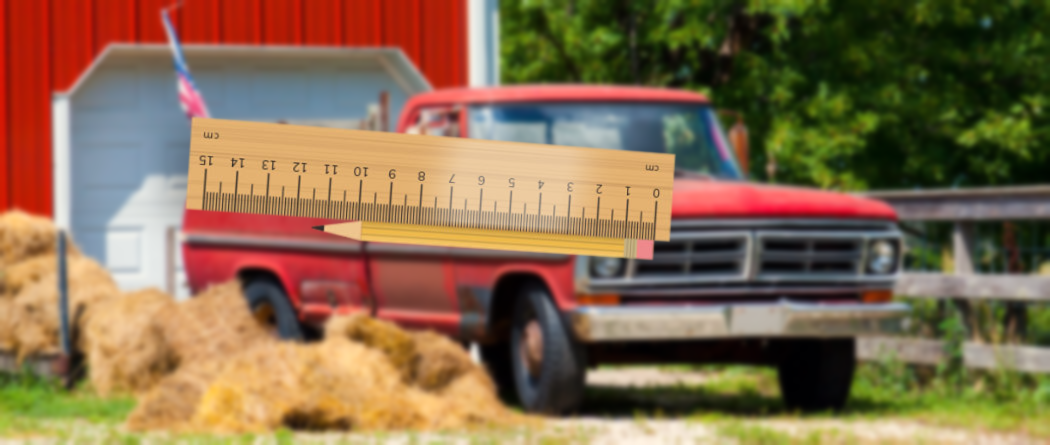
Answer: 11.5 cm
